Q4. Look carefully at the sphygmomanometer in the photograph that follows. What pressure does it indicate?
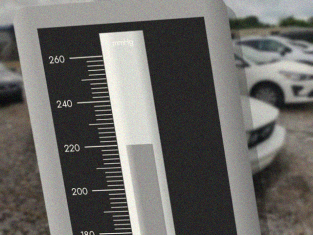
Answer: 220 mmHg
